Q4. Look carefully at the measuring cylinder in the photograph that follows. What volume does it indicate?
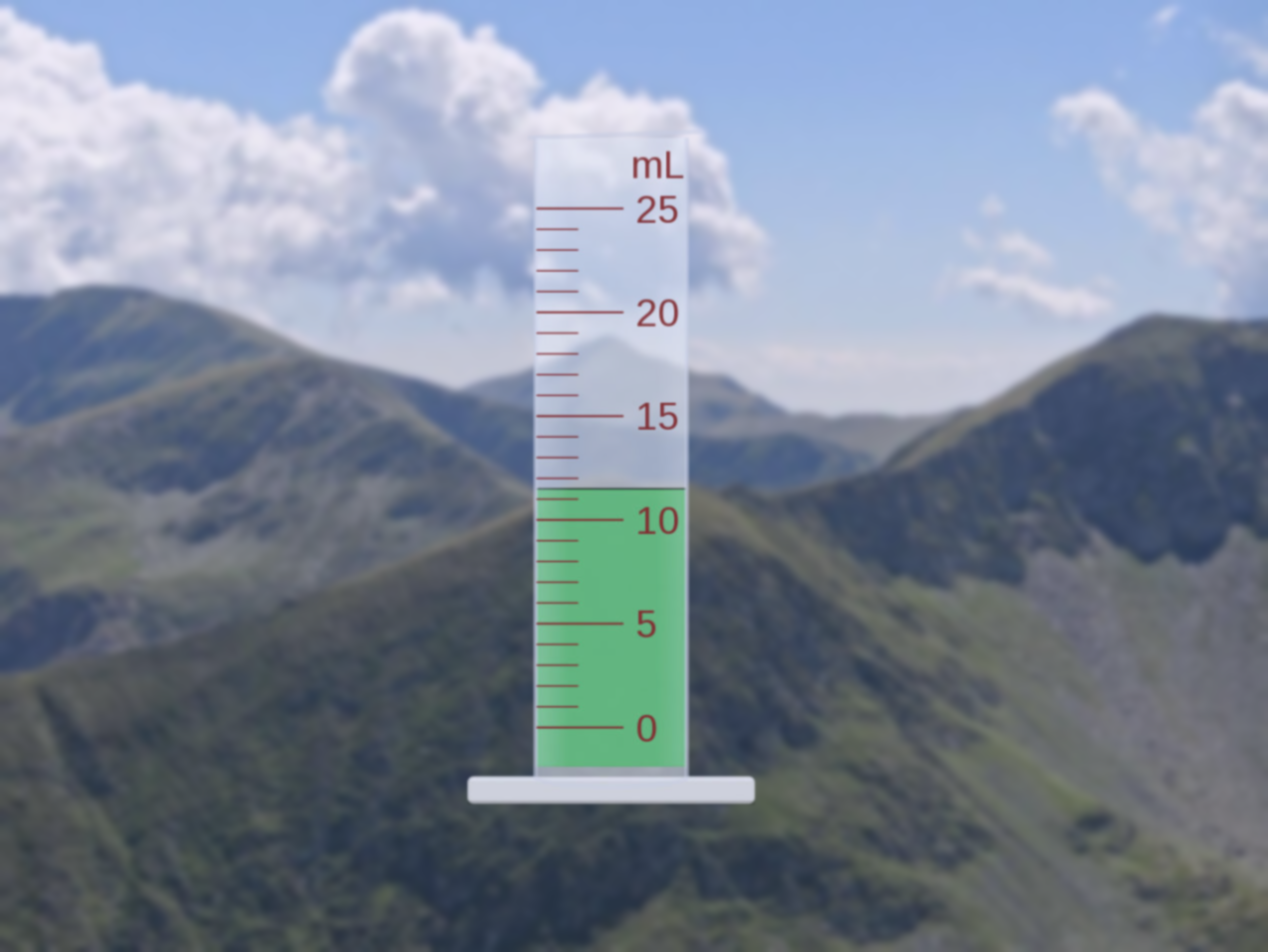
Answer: 11.5 mL
